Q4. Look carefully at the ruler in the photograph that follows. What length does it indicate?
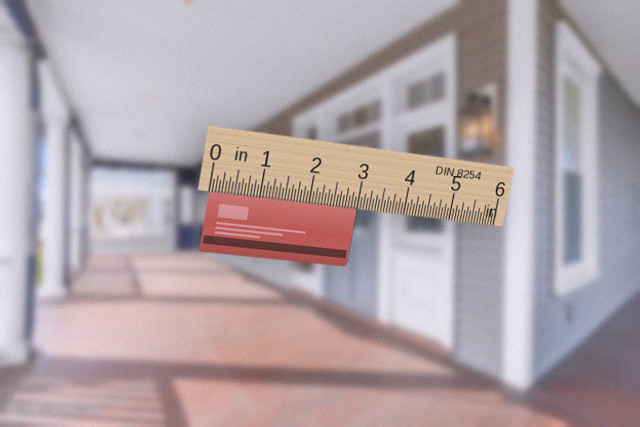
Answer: 3 in
